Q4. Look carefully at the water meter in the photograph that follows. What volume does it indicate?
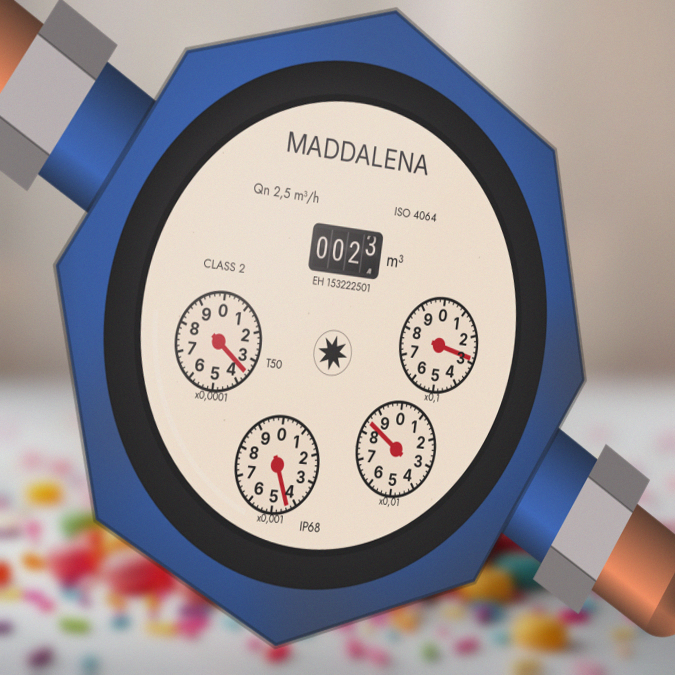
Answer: 23.2843 m³
